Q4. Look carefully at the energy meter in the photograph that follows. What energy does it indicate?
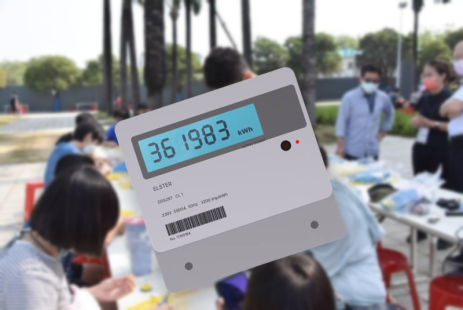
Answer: 361983 kWh
